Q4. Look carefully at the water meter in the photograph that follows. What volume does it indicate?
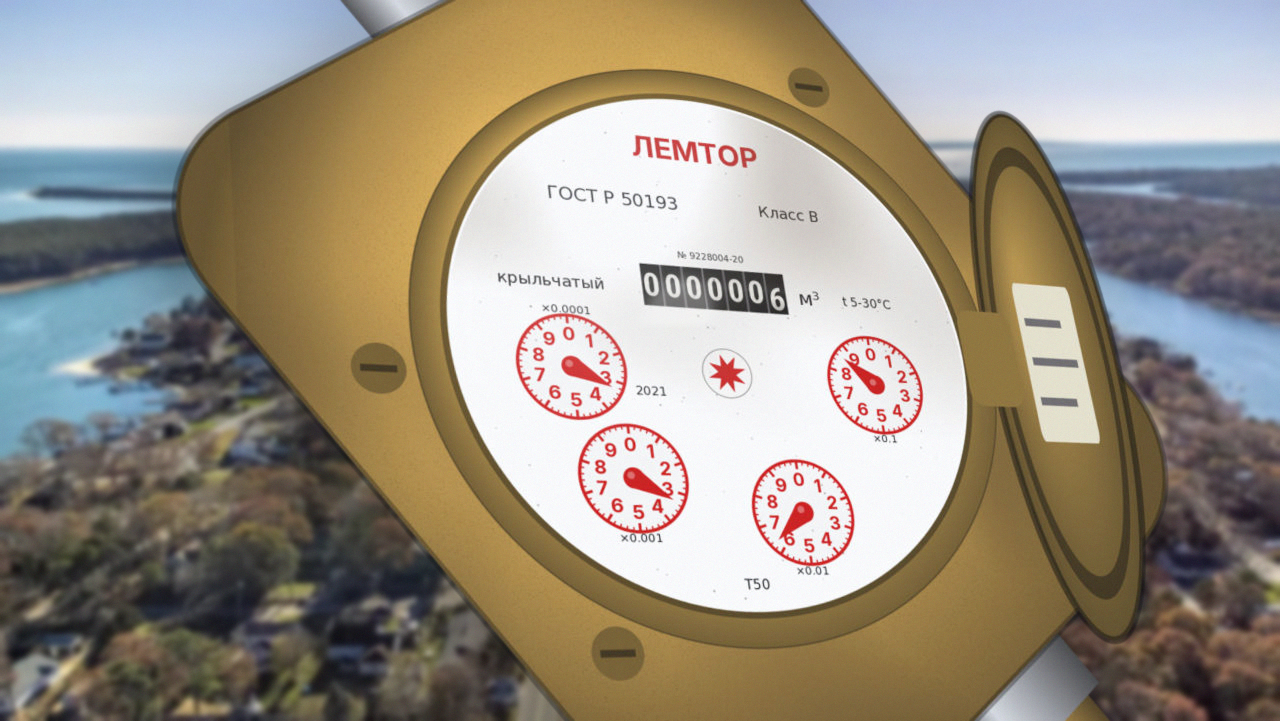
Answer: 5.8633 m³
